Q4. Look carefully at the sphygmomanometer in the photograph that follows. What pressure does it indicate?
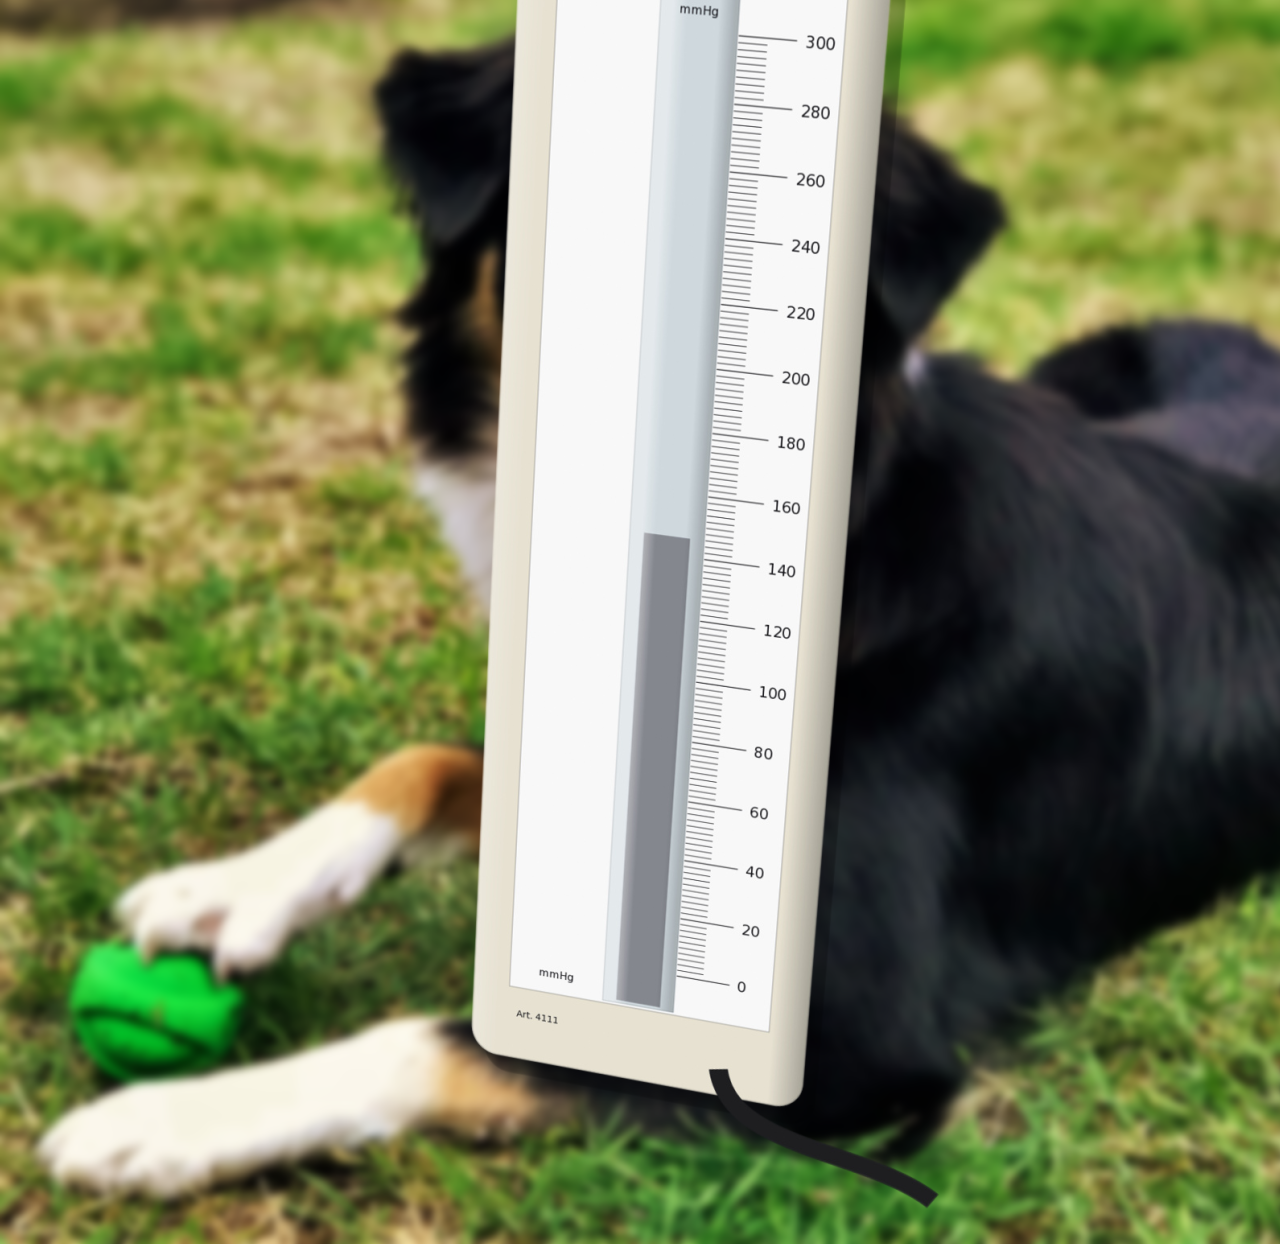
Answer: 146 mmHg
